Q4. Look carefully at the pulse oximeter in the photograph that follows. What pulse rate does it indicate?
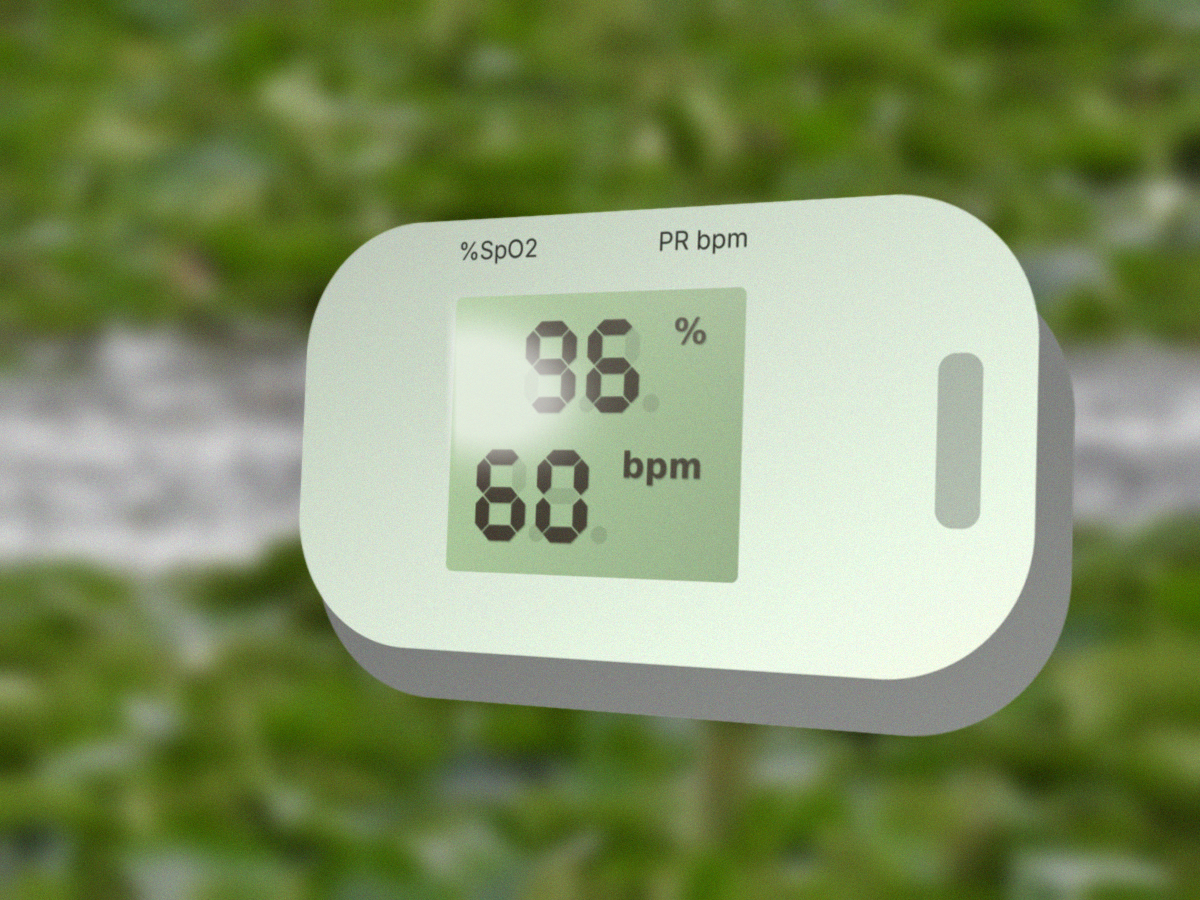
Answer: 60 bpm
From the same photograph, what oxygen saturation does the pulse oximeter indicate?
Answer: 96 %
